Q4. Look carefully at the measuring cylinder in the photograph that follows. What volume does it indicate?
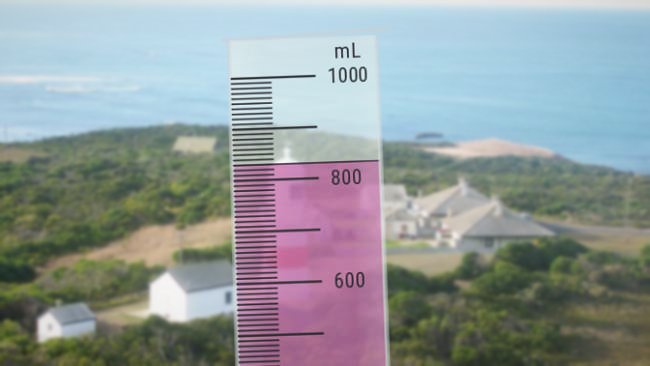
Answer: 830 mL
